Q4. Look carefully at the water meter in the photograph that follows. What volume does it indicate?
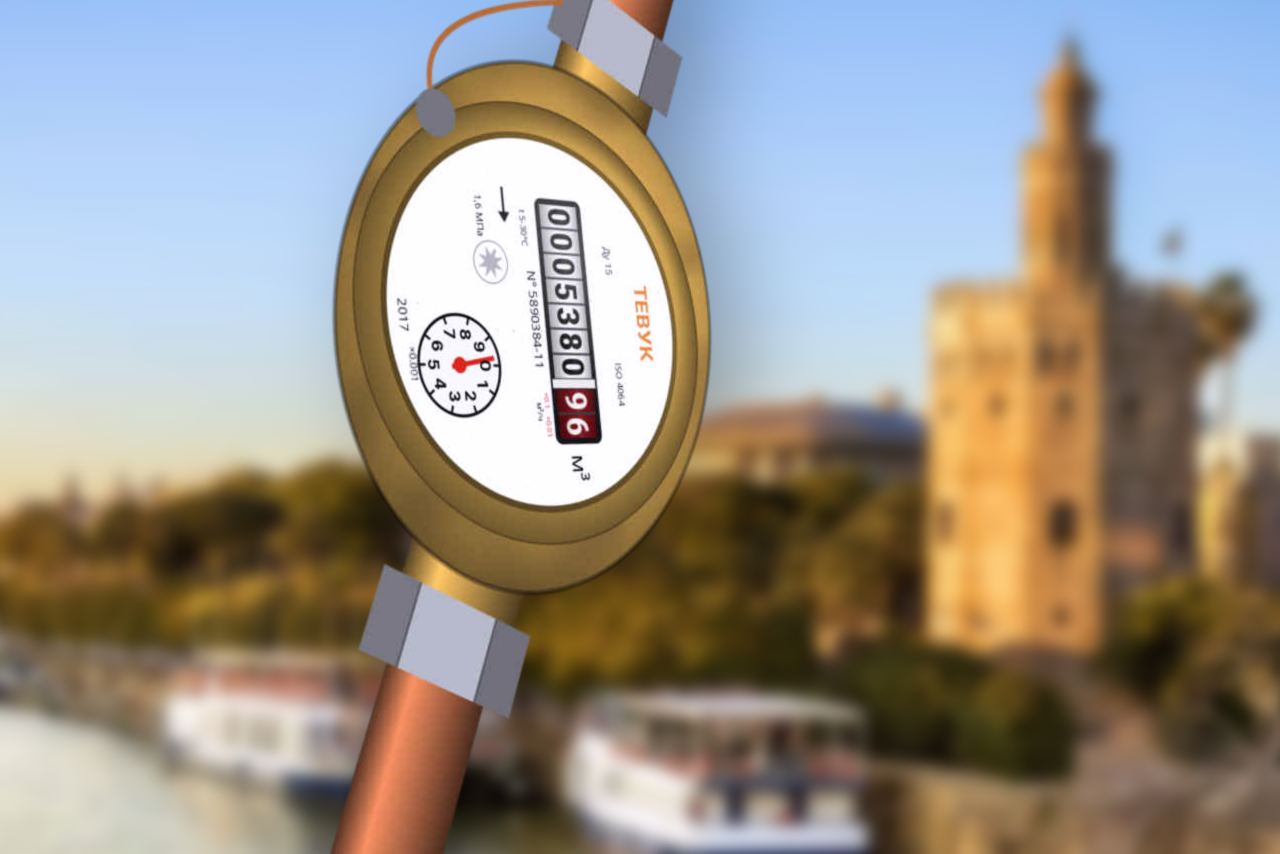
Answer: 5380.959 m³
